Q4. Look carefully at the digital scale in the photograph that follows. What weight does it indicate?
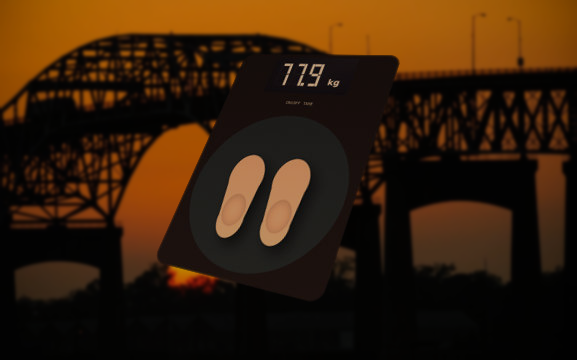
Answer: 77.9 kg
